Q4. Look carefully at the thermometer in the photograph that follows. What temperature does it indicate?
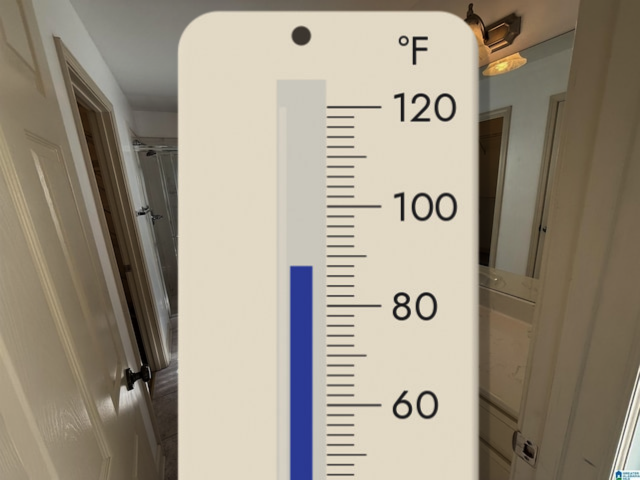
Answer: 88 °F
